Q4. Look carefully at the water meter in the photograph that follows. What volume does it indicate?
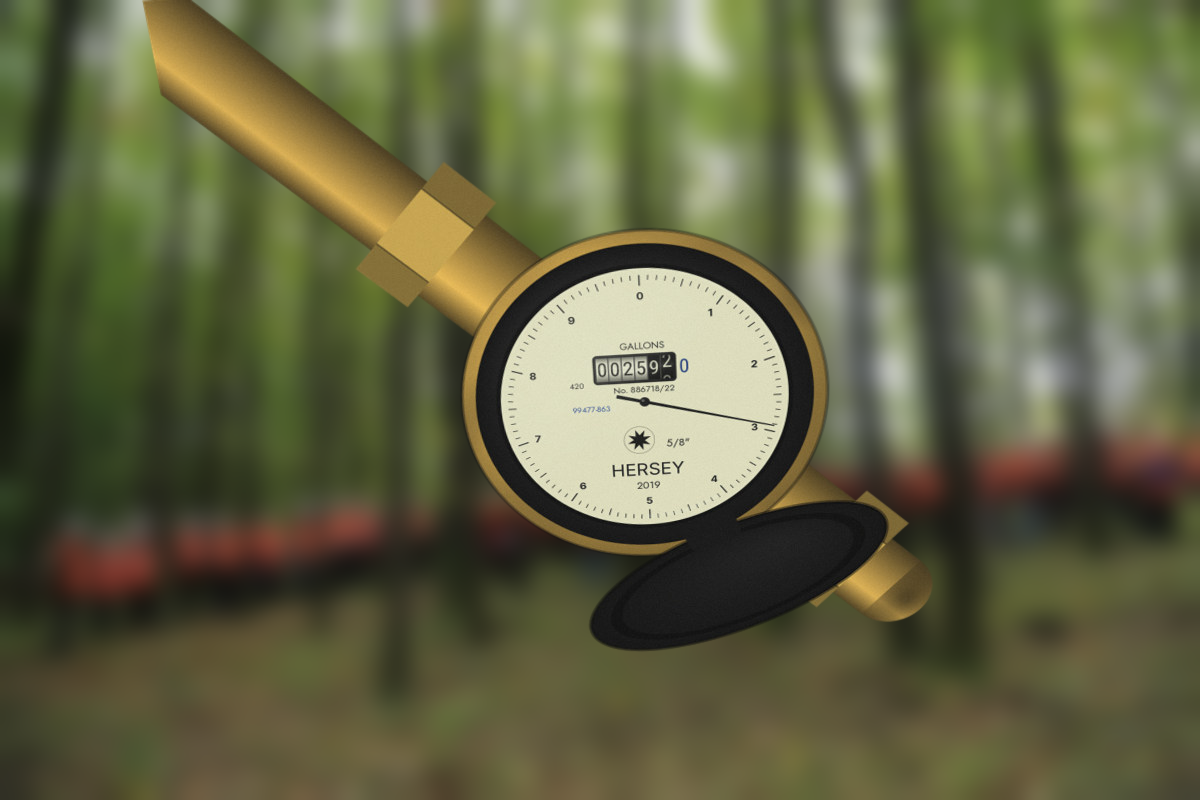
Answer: 25922.9 gal
